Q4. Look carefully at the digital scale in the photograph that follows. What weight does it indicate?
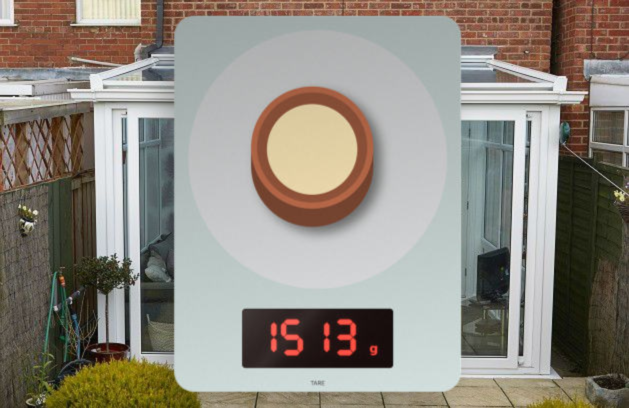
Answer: 1513 g
